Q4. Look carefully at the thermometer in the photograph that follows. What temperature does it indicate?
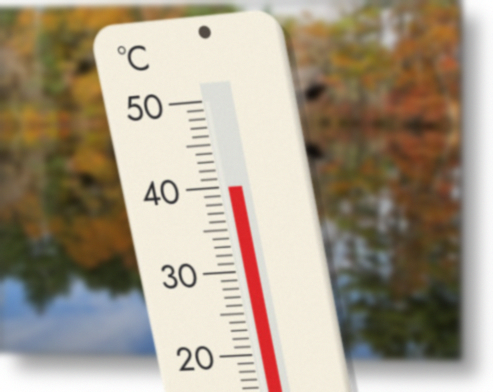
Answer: 40 °C
